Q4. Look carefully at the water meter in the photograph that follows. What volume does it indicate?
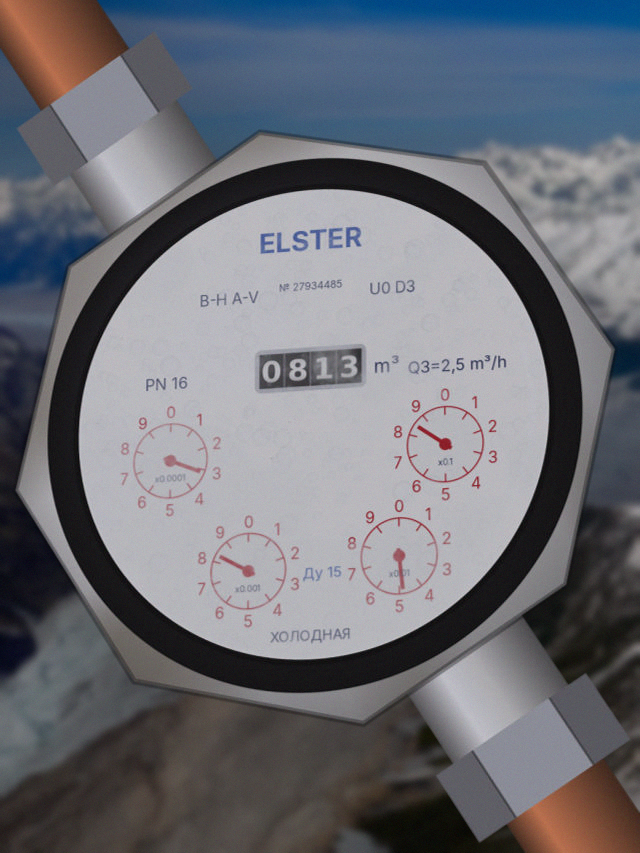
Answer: 813.8483 m³
